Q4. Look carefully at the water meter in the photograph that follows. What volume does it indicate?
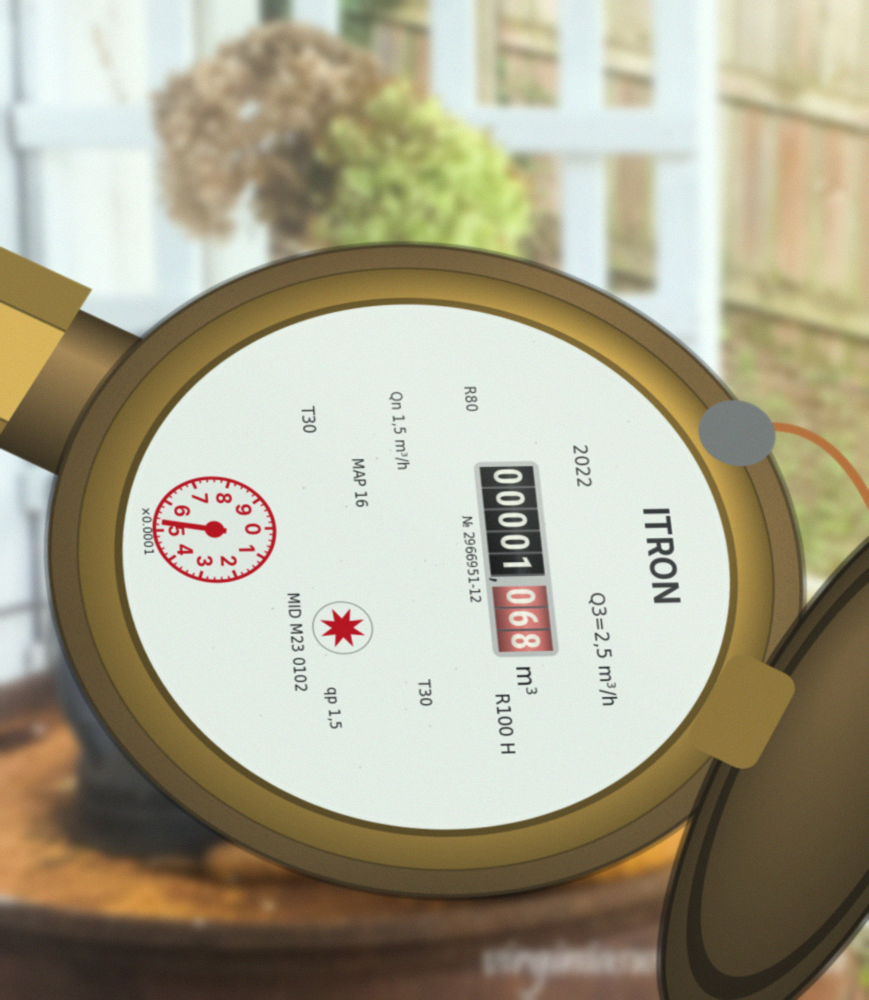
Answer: 1.0685 m³
